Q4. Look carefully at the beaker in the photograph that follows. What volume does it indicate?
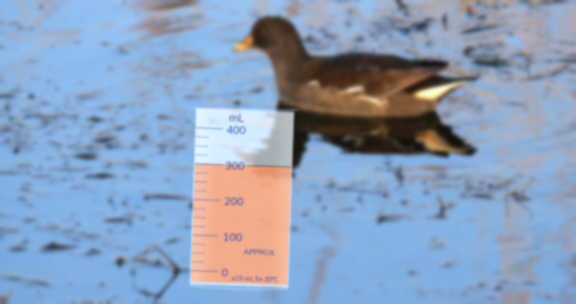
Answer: 300 mL
